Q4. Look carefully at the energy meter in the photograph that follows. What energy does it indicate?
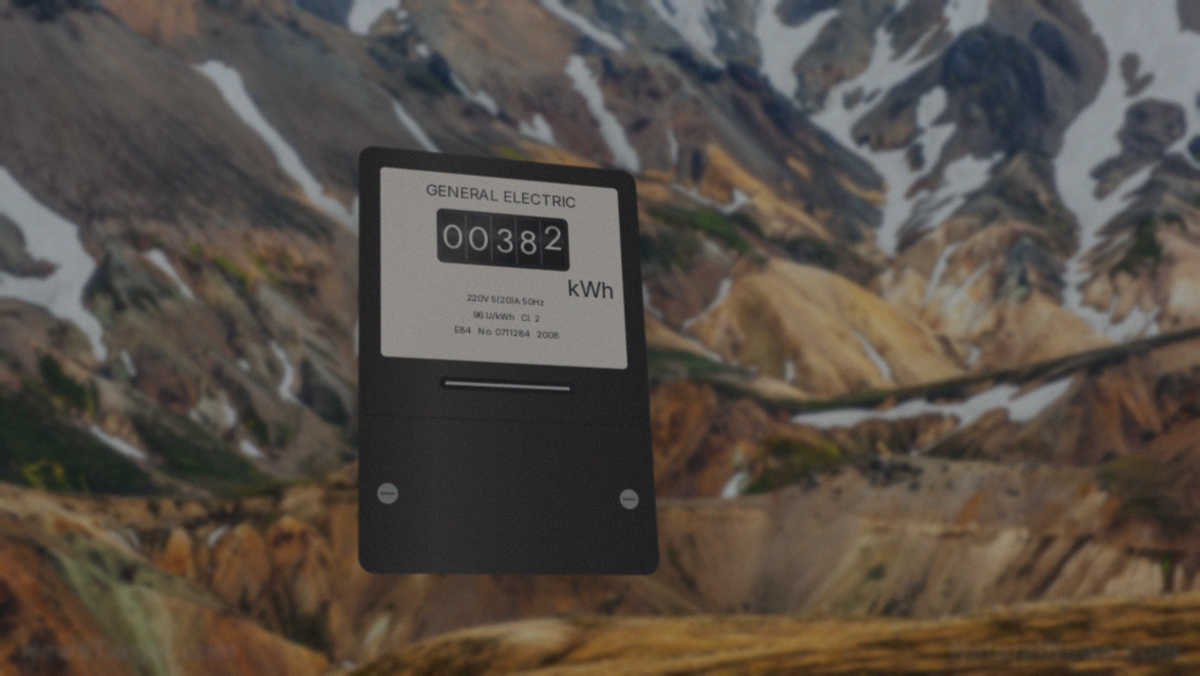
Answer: 382 kWh
